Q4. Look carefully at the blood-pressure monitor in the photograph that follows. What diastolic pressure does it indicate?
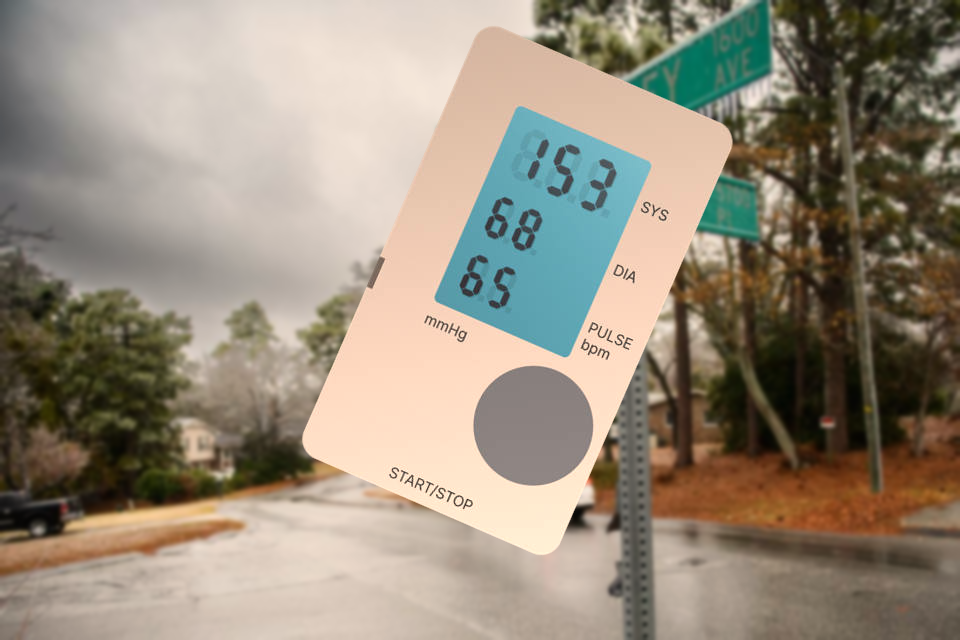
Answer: 68 mmHg
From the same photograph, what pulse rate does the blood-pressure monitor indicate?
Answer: 65 bpm
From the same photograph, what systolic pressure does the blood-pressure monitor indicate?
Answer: 153 mmHg
